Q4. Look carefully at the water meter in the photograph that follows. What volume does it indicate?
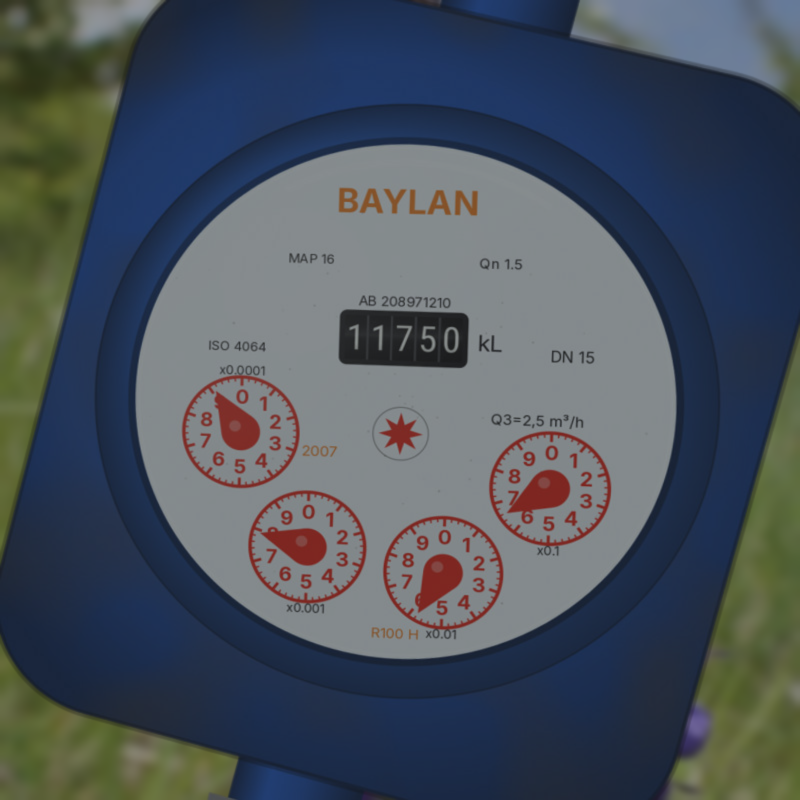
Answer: 11750.6579 kL
